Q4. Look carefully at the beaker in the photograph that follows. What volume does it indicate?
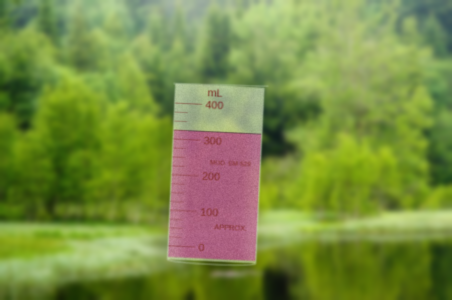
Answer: 325 mL
